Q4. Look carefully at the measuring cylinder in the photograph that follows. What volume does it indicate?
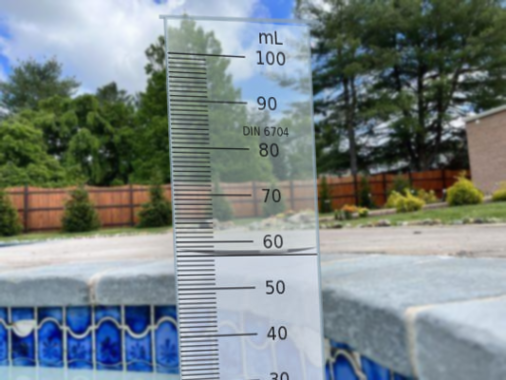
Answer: 57 mL
